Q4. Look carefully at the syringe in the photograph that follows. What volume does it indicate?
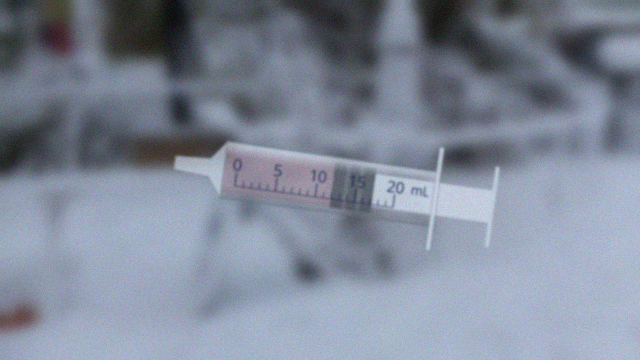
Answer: 12 mL
